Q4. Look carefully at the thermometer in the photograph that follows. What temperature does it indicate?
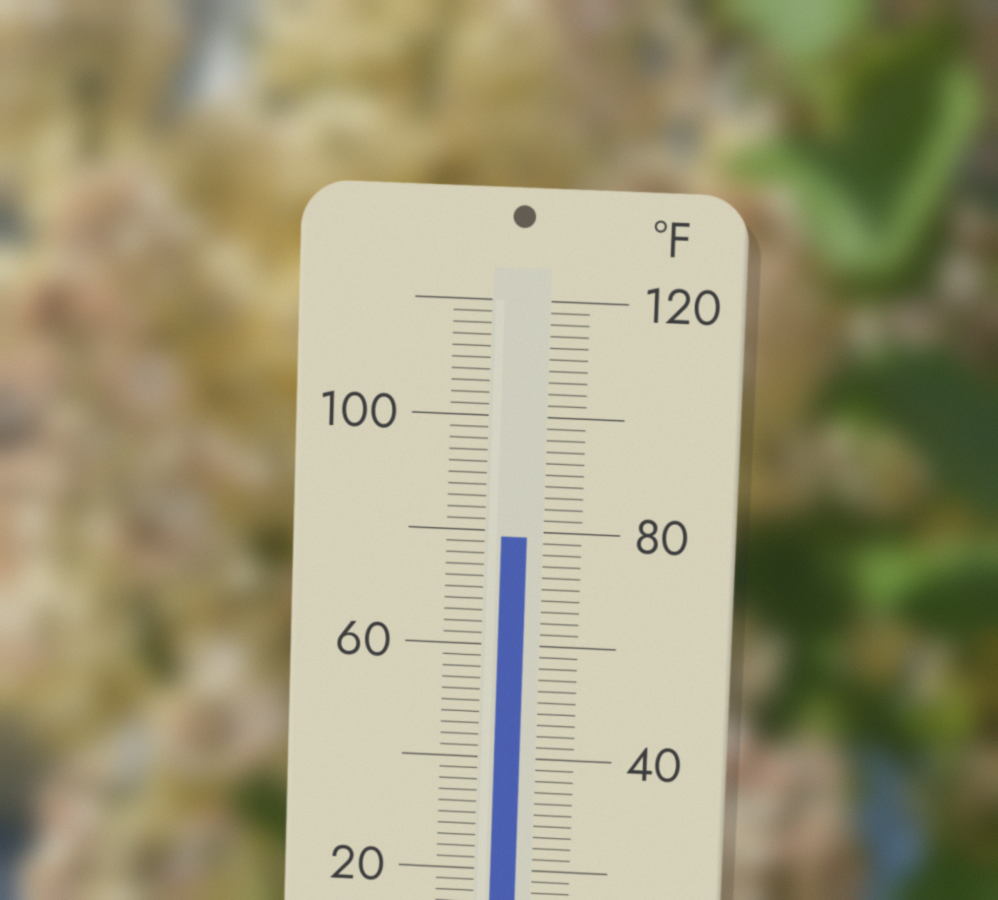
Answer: 79 °F
